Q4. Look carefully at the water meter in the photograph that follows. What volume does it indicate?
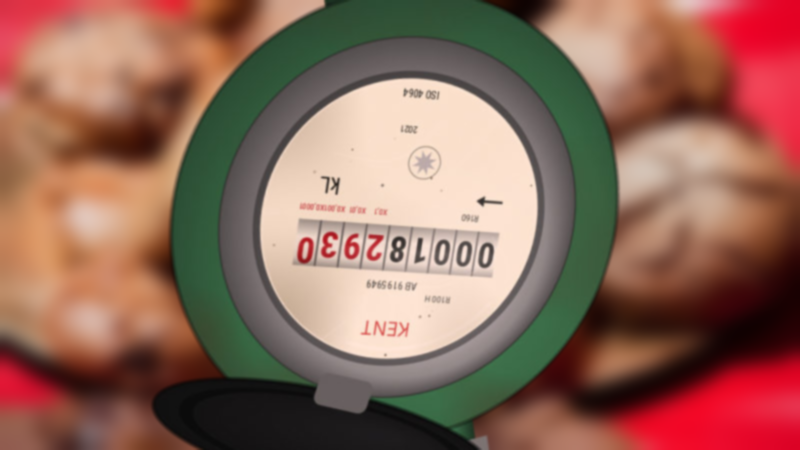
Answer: 18.2930 kL
